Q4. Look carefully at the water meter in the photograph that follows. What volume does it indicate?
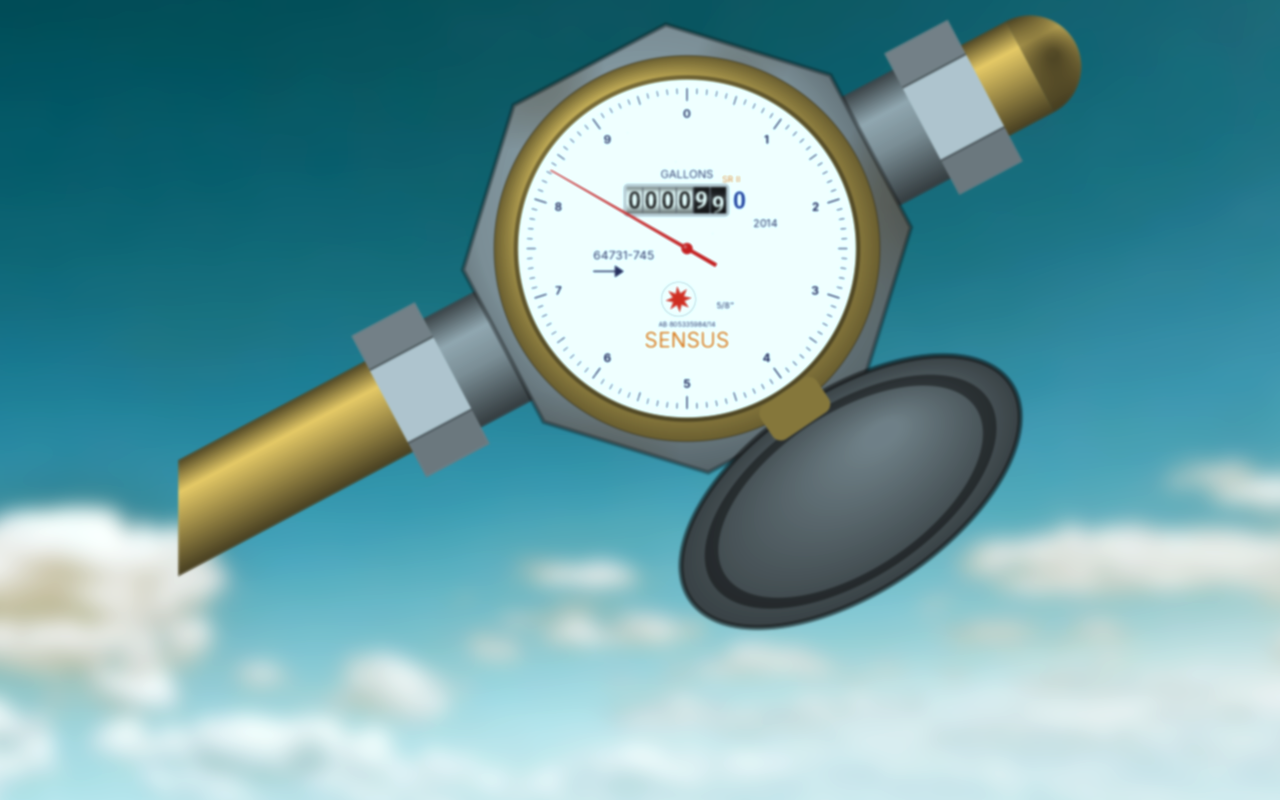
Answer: 988.3 gal
